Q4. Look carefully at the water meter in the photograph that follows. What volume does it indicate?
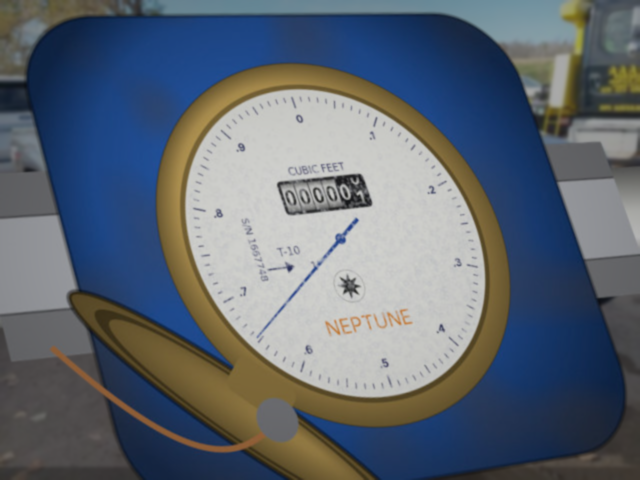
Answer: 0.65 ft³
